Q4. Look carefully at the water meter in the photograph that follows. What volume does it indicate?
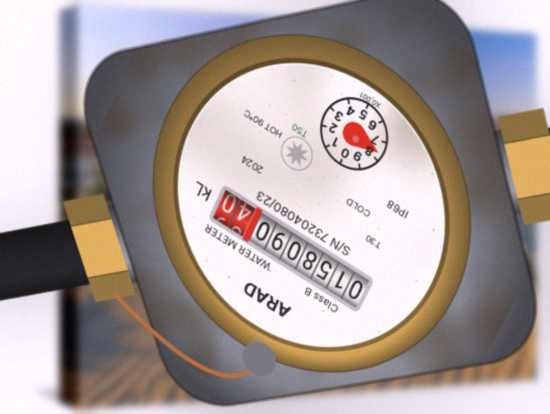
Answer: 158090.397 kL
